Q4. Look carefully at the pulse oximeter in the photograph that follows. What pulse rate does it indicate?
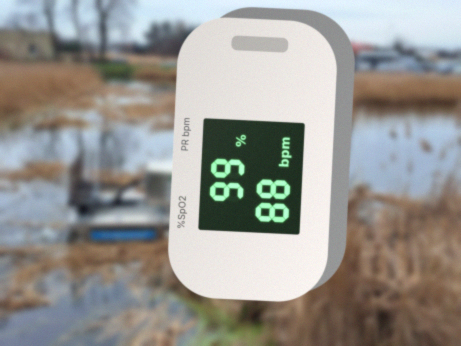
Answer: 88 bpm
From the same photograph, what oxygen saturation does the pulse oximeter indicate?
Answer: 99 %
